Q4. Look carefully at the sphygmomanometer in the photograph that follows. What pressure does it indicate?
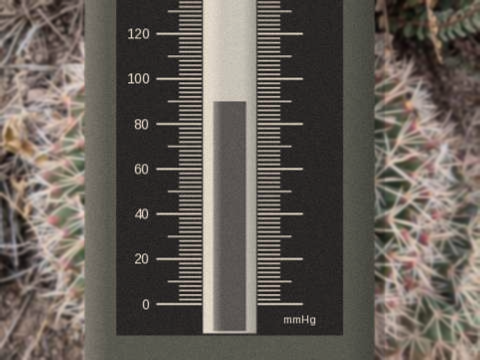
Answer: 90 mmHg
